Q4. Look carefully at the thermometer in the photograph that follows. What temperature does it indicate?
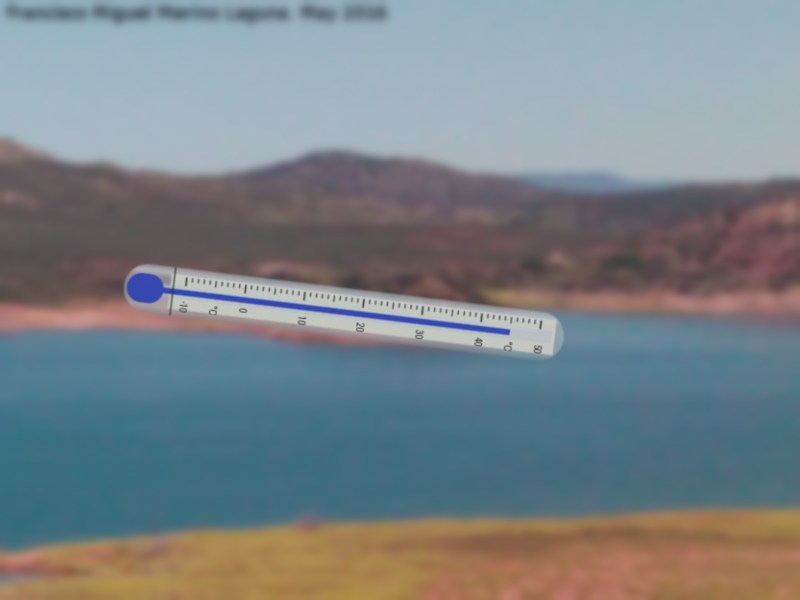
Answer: 45 °C
